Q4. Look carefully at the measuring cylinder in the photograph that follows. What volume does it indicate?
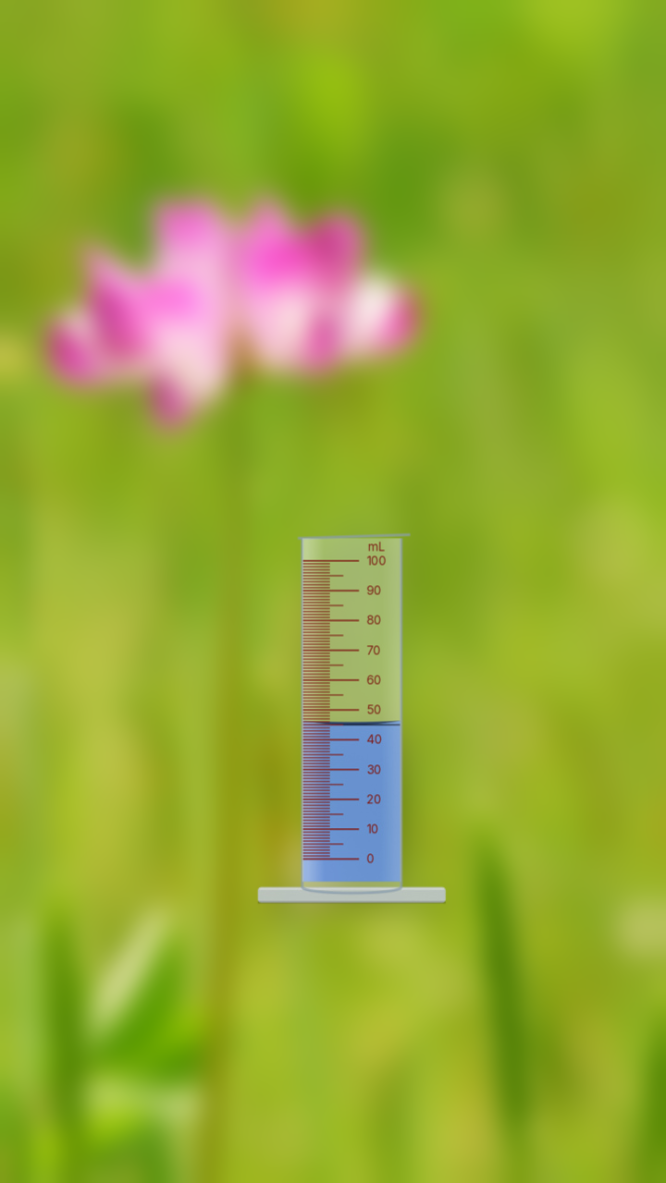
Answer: 45 mL
